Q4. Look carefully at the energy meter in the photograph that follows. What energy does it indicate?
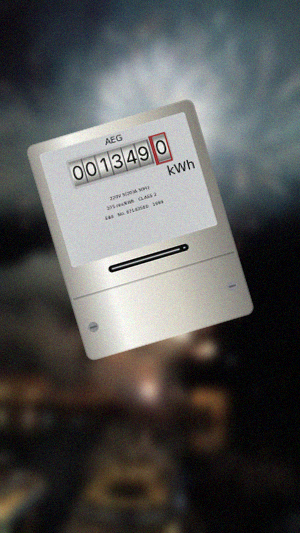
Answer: 1349.0 kWh
